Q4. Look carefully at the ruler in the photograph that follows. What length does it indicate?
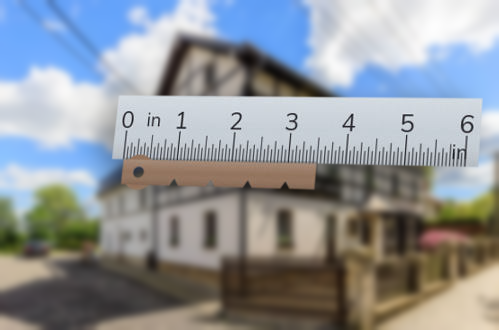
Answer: 3.5 in
